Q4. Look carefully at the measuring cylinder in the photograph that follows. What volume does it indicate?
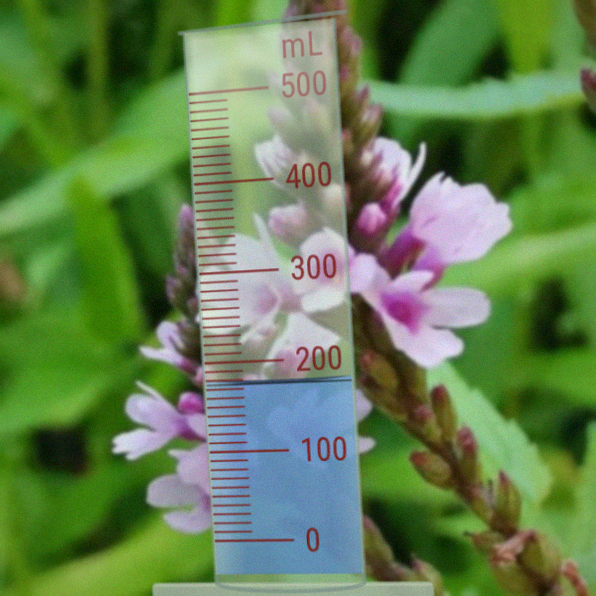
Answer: 175 mL
